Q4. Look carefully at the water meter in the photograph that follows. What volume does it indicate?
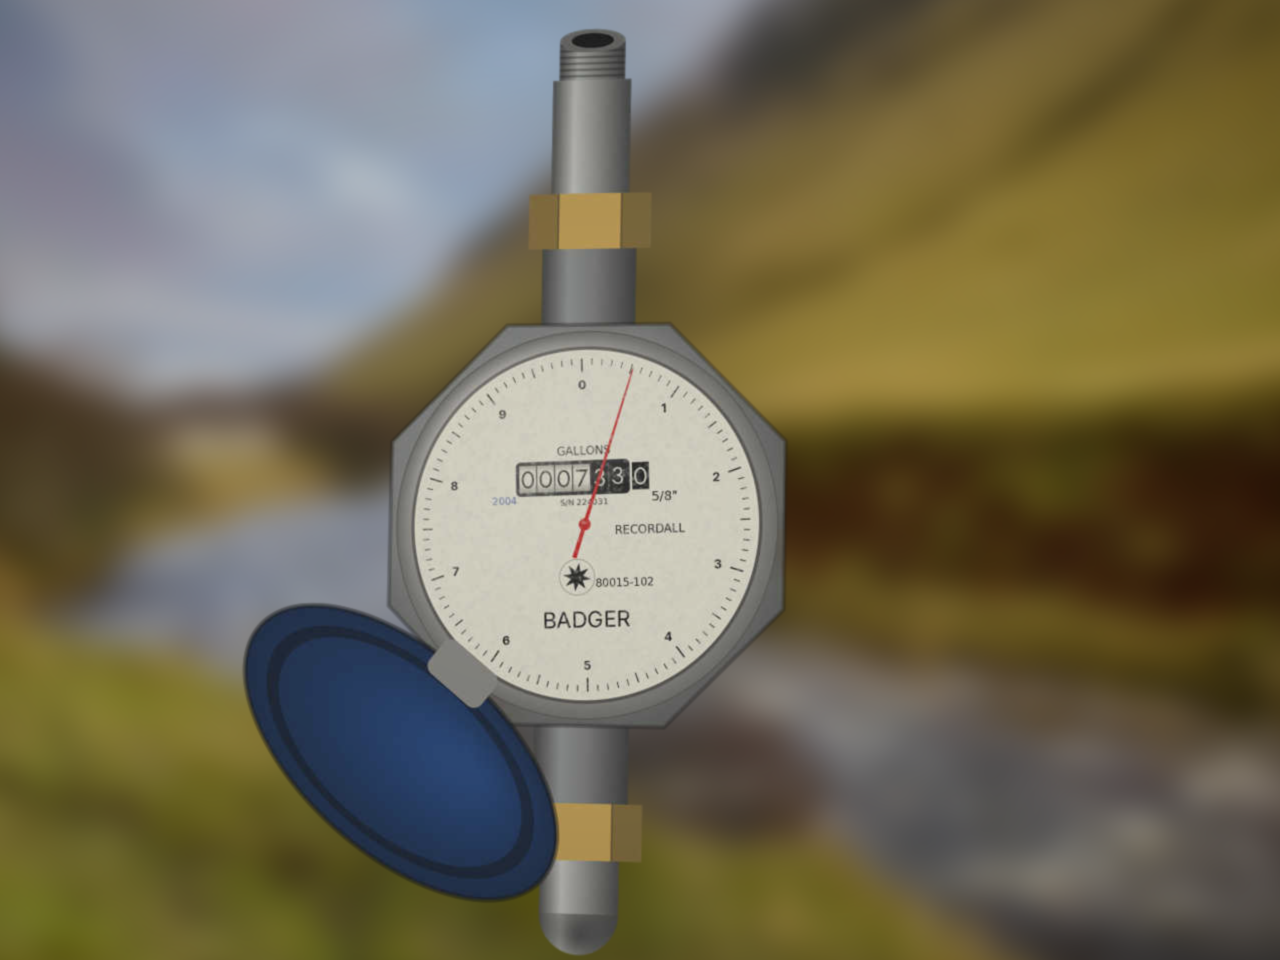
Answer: 7330.5 gal
